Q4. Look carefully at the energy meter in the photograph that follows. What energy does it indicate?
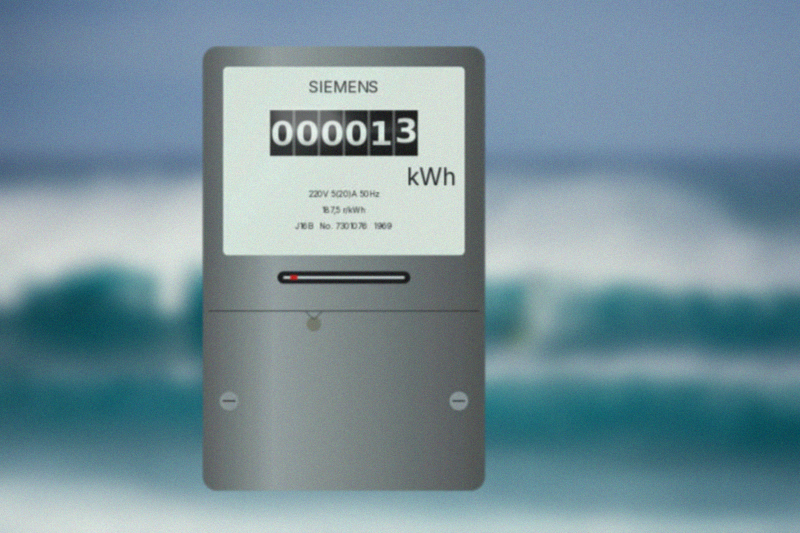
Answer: 13 kWh
